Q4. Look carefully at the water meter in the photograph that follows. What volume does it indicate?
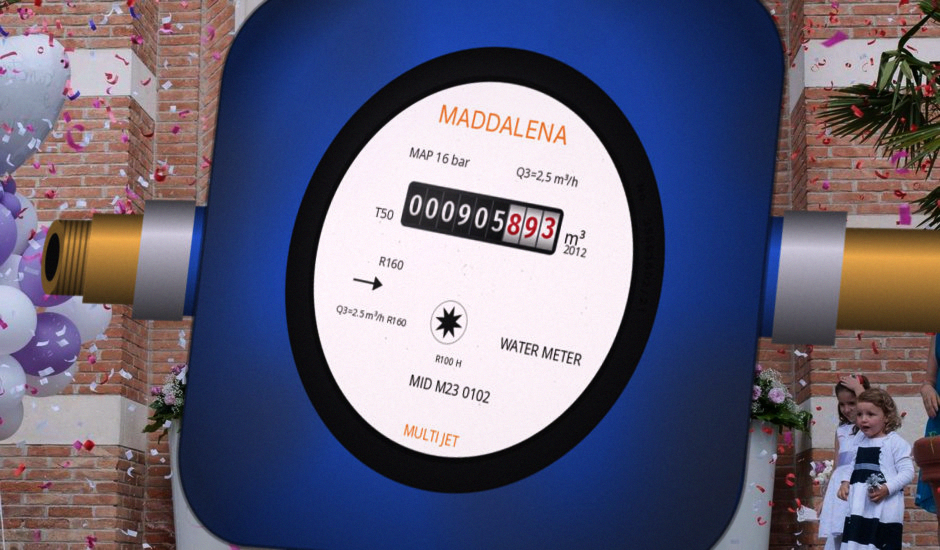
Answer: 905.893 m³
